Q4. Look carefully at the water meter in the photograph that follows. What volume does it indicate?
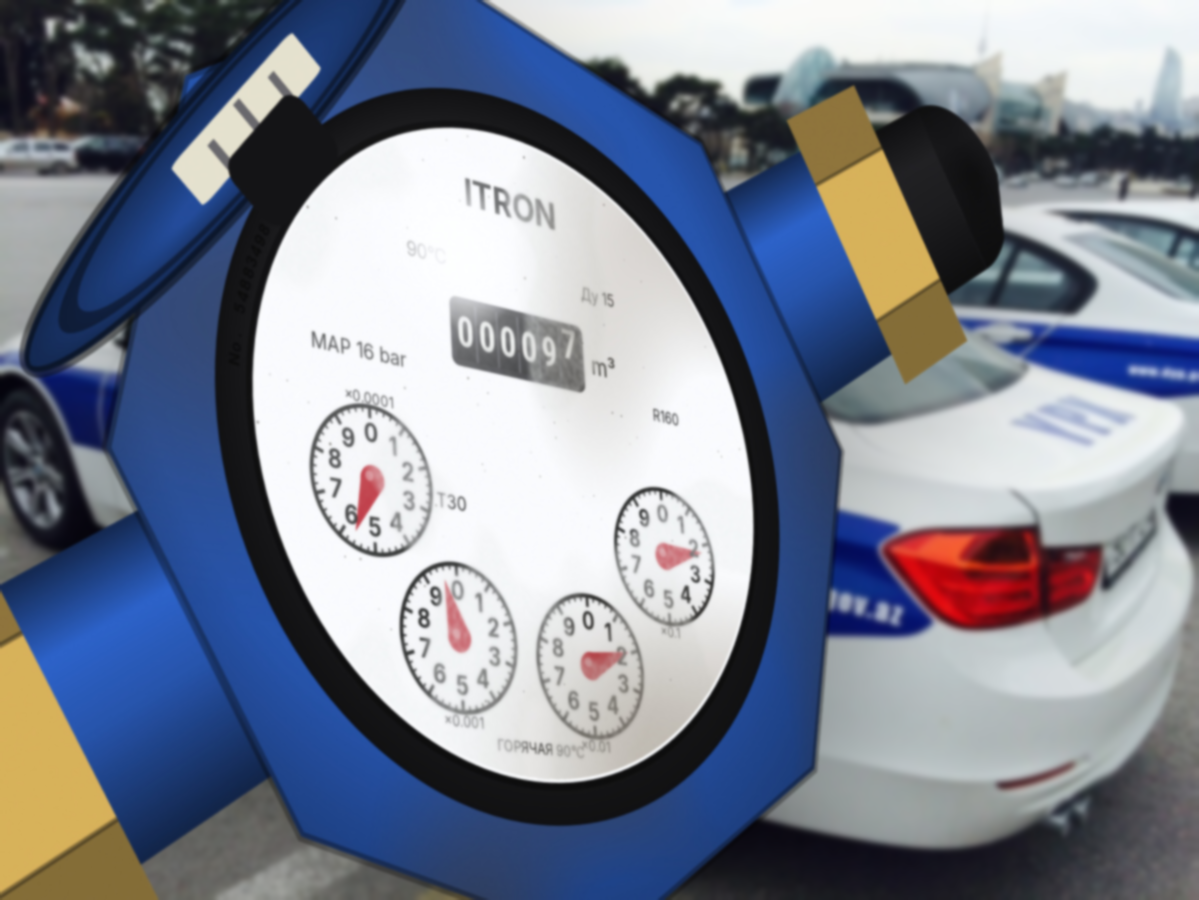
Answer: 97.2195 m³
